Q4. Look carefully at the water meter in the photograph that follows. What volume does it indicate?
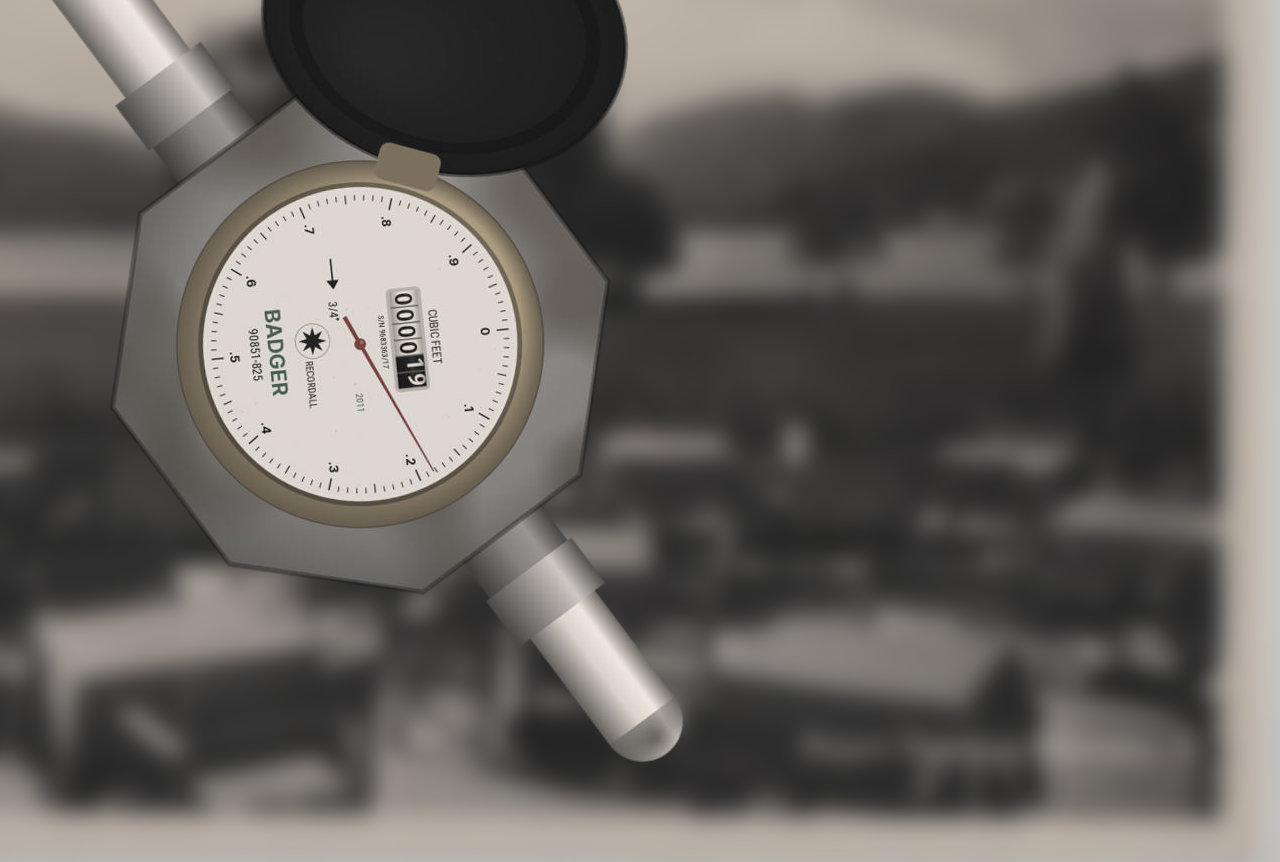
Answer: 19.18 ft³
